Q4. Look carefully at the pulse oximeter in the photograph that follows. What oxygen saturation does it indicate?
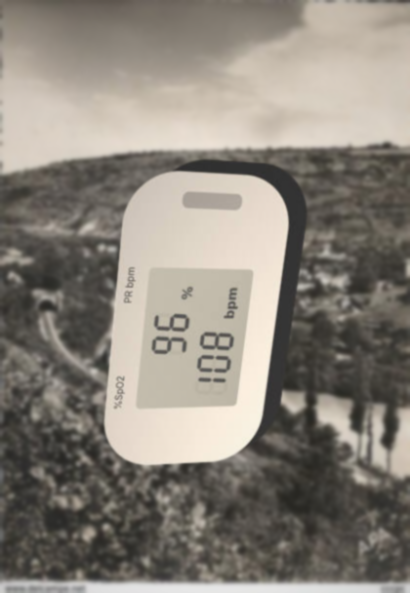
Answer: 96 %
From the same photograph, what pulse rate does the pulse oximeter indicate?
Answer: 108 bpm
